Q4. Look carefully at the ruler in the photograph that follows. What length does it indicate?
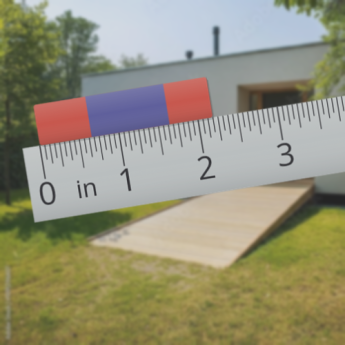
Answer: 2.1875 in
